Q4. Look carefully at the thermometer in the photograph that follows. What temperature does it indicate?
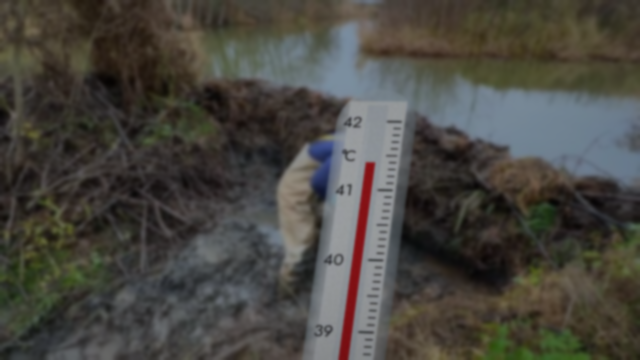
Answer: 41.4 °C
